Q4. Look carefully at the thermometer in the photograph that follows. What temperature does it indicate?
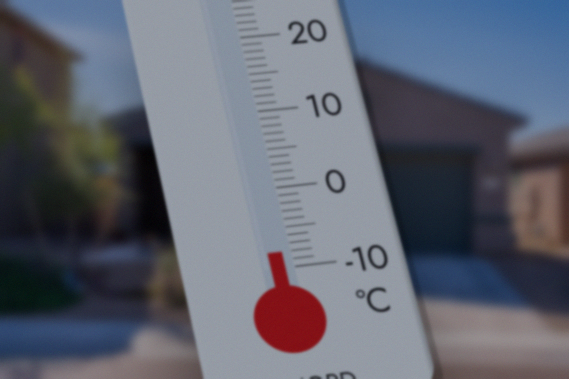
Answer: -8 °C
